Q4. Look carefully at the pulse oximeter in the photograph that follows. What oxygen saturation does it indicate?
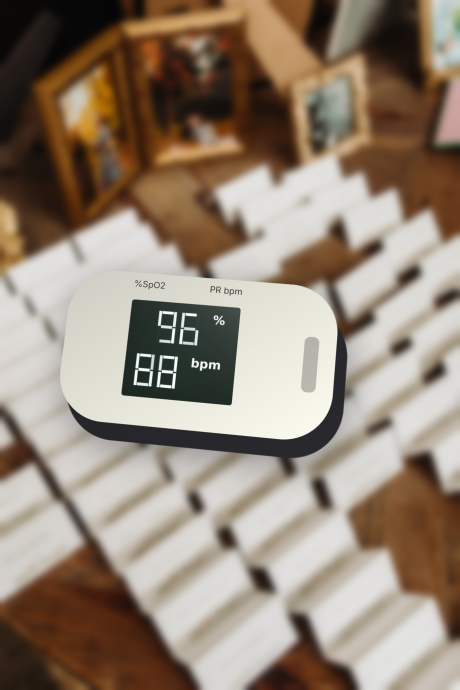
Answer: 96 %
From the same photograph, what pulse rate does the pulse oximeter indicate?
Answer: 88 bpm
